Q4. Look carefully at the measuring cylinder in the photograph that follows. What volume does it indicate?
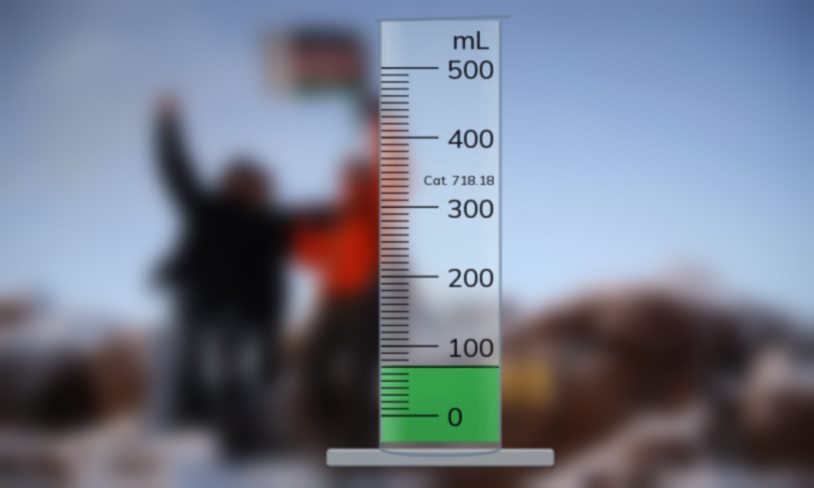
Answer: 70 mL
